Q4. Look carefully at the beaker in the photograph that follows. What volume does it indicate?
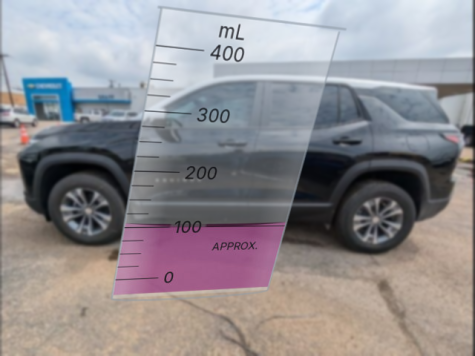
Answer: 100 mL
